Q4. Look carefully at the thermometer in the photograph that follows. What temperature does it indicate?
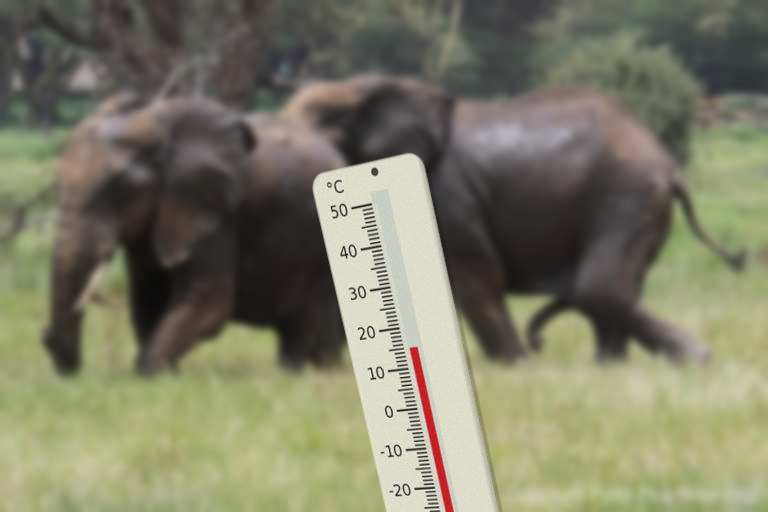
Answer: 15 °C
